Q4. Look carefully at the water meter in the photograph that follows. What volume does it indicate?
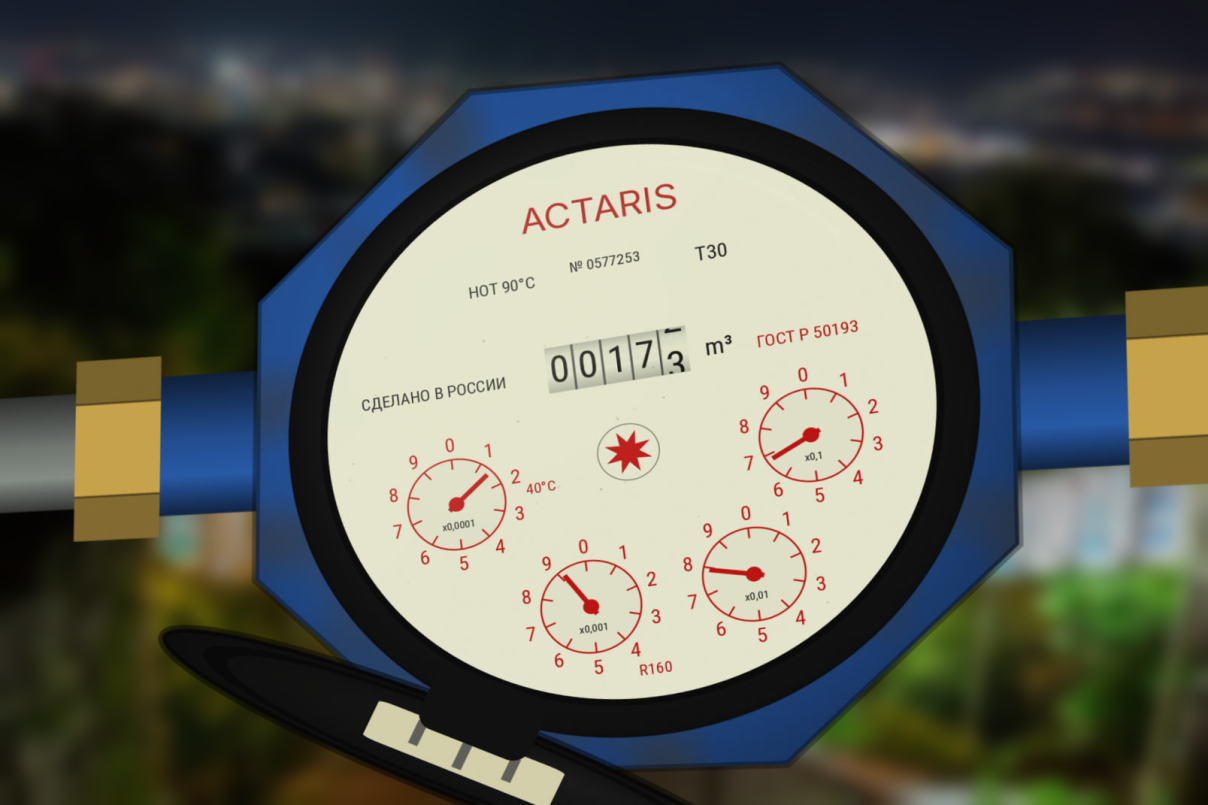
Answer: 172.6791 m³
